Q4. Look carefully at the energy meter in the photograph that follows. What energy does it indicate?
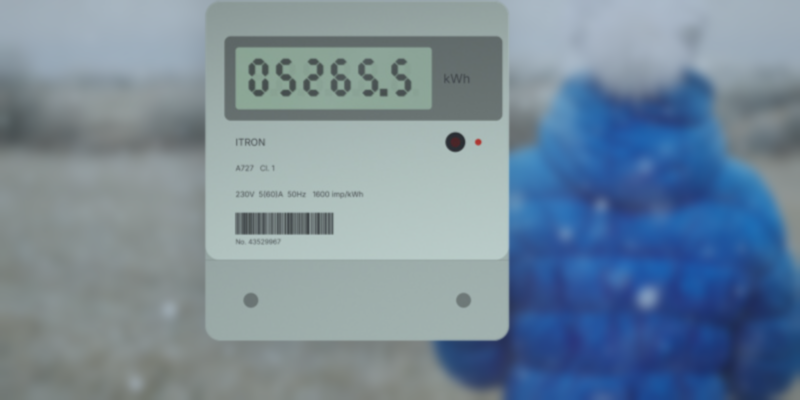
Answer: 5265.5 kWh
